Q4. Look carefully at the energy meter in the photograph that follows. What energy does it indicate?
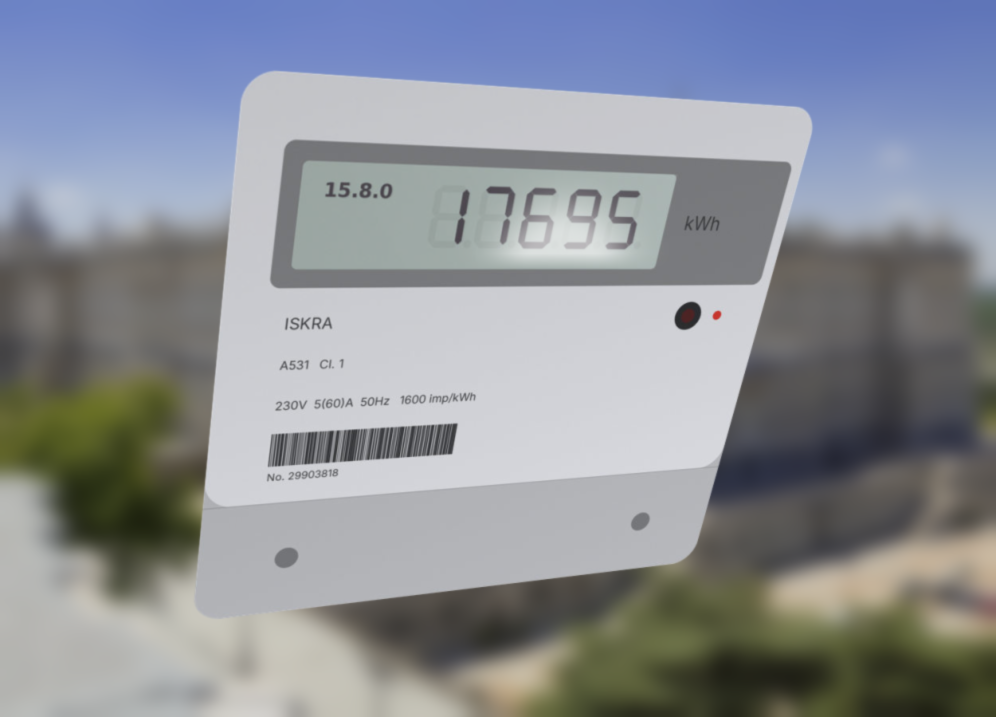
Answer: 17695 kWh
